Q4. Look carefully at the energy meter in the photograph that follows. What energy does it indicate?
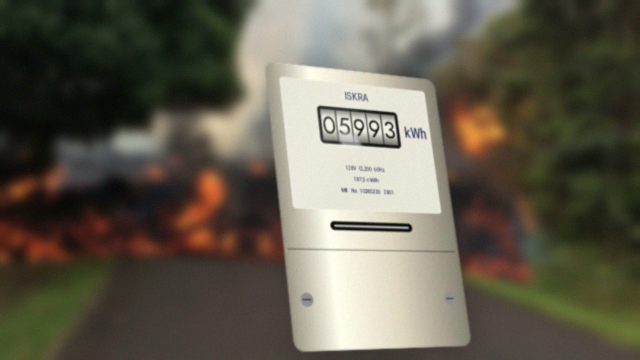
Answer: 5993 kWh
